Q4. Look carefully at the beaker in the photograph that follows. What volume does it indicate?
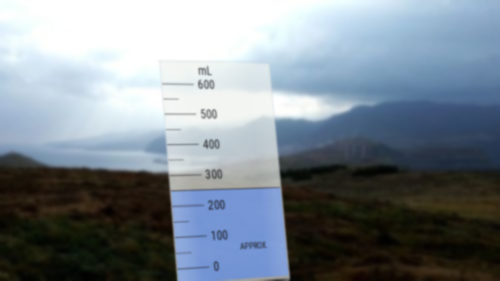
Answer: 250 mL
